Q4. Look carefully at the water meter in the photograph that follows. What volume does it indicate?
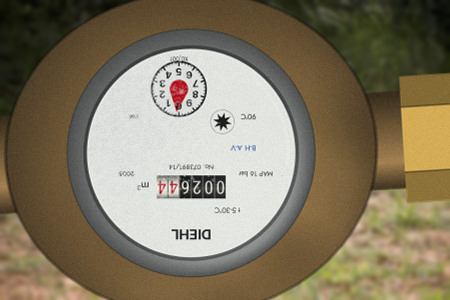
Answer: 26.440 m³
